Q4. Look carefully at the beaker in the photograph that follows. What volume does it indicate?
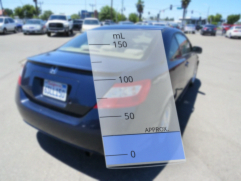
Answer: 25 mL
